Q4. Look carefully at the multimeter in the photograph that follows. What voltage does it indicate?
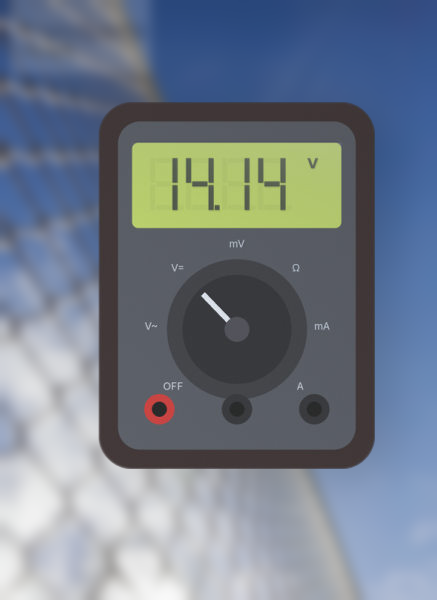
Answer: 14.14 V
